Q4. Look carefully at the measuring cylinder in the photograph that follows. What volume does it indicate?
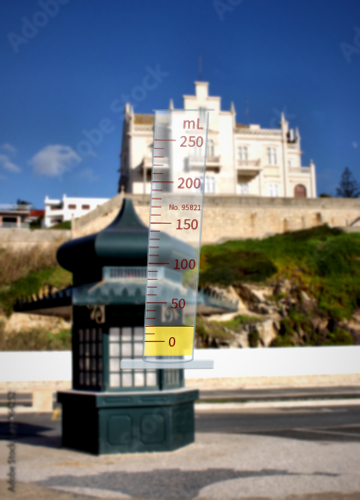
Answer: 20 mL
